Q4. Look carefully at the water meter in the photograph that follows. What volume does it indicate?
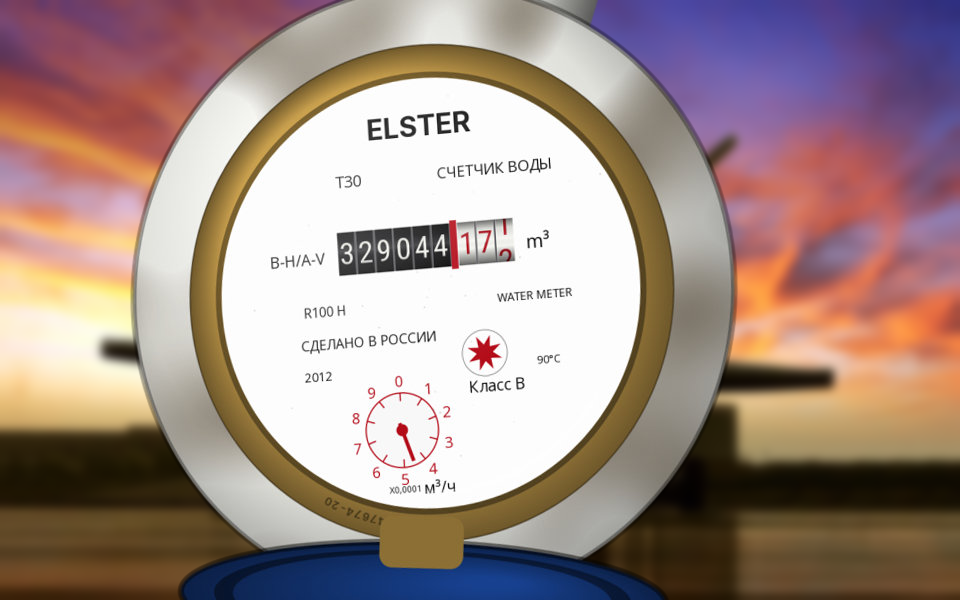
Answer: 329044.1714 m³
